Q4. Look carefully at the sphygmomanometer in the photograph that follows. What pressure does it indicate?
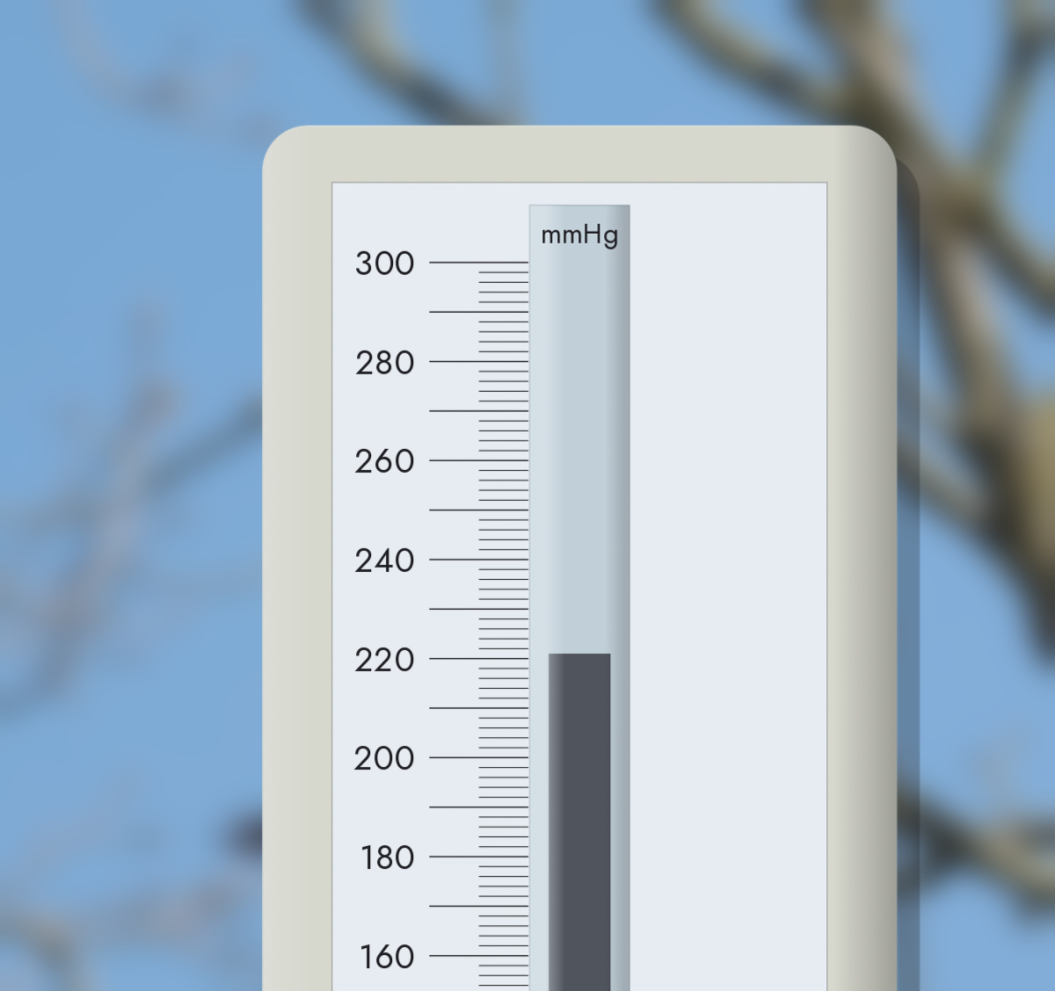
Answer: 221 mmHg
